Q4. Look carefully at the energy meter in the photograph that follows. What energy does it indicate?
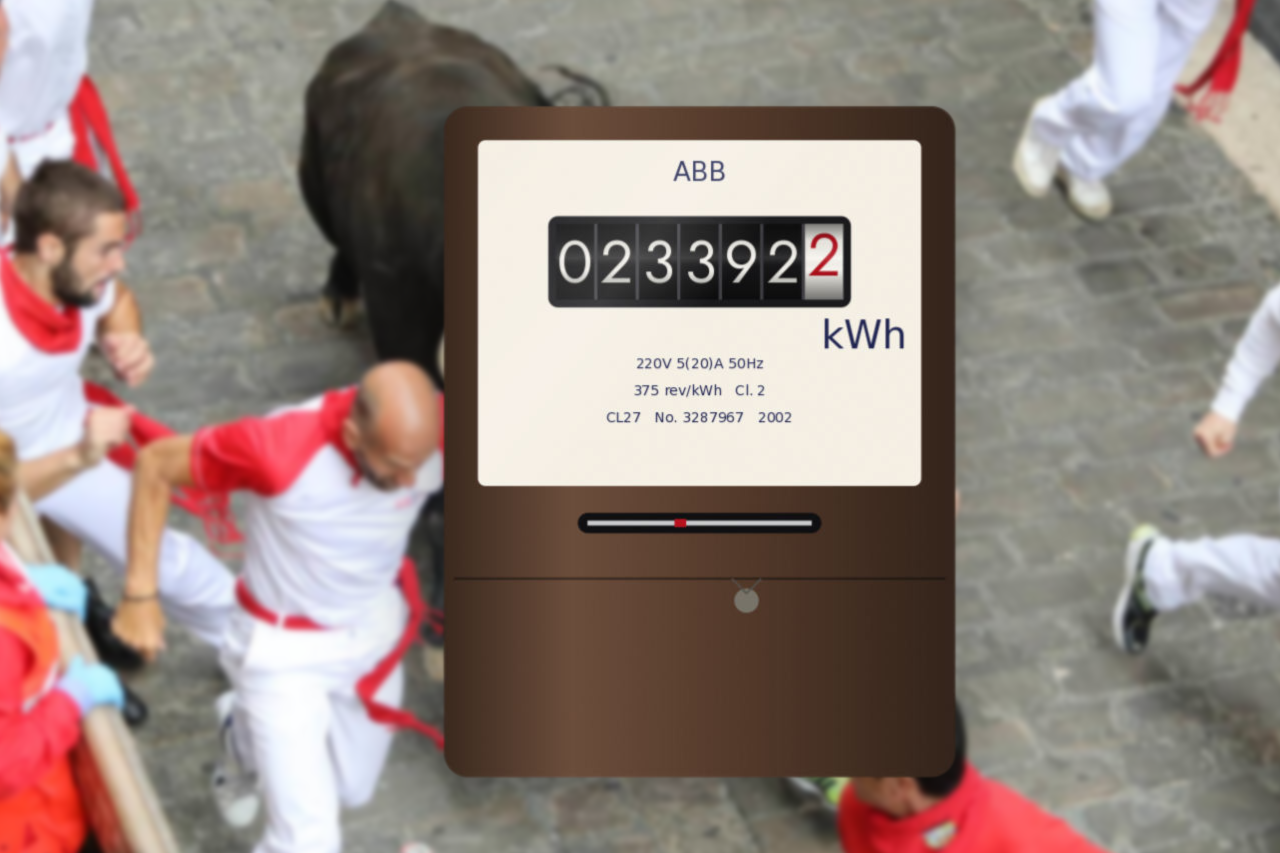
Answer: 23392.2 kWh
